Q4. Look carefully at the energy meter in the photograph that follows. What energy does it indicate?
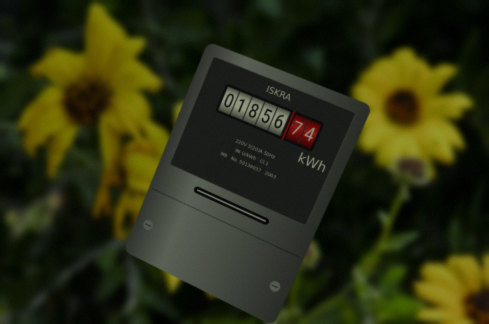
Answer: 1856.74 kWh
